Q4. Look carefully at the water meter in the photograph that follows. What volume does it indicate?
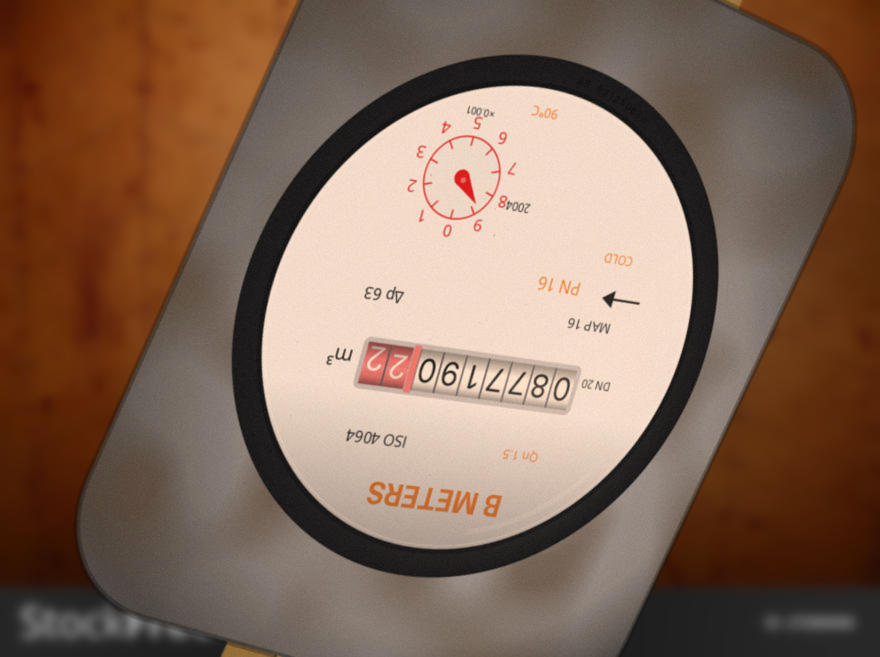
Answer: 877190.218 m³
